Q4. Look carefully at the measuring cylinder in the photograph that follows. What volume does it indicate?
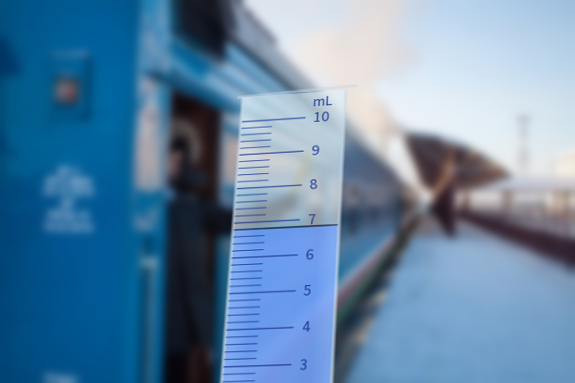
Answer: 6.8 mL
